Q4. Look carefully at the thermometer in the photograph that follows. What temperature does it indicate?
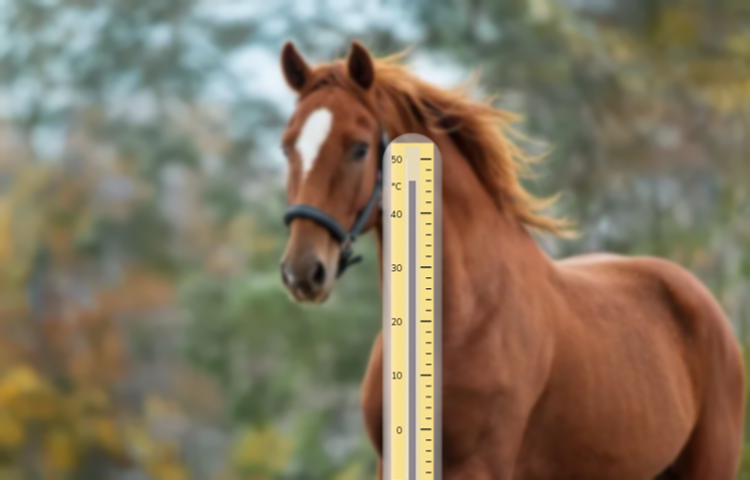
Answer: 46 °C
